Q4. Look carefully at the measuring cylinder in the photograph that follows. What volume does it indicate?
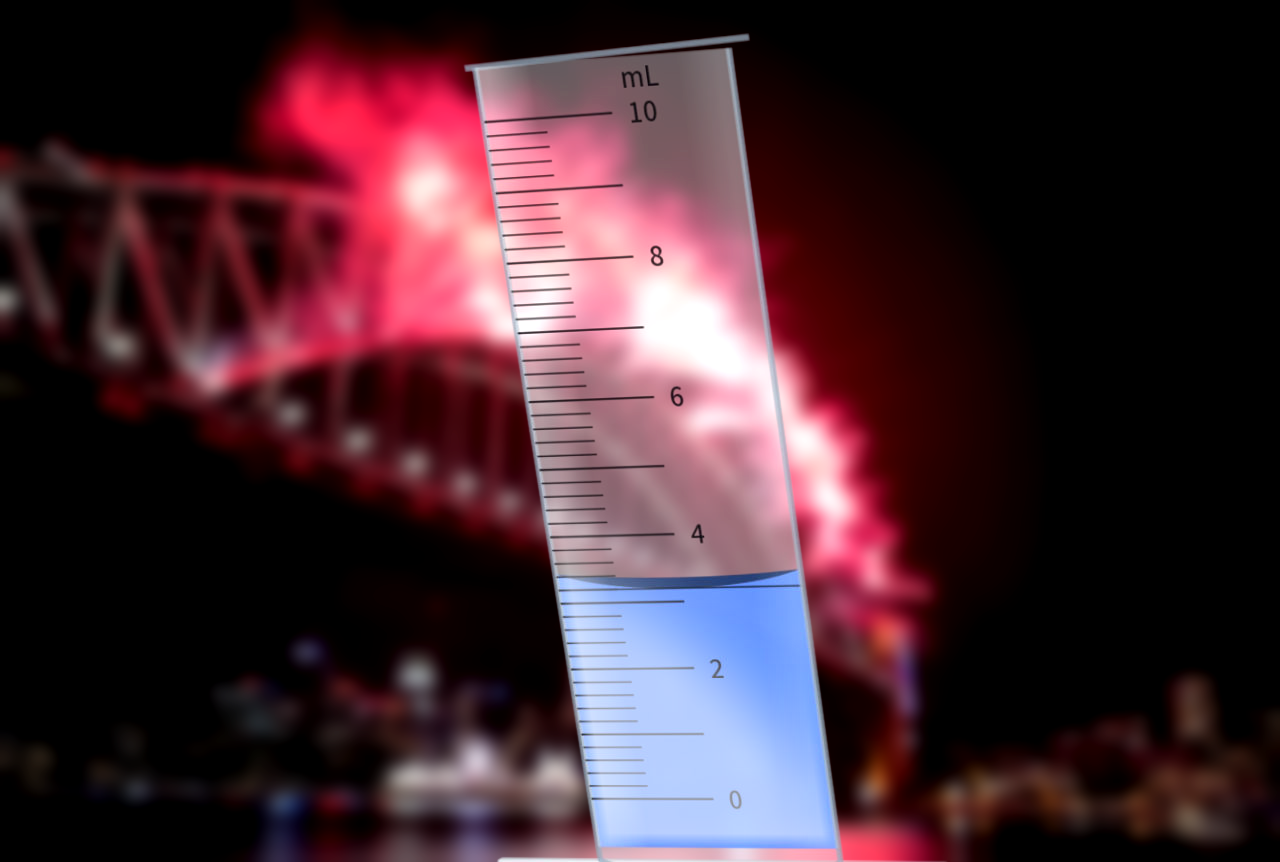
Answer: 3.2 mL
